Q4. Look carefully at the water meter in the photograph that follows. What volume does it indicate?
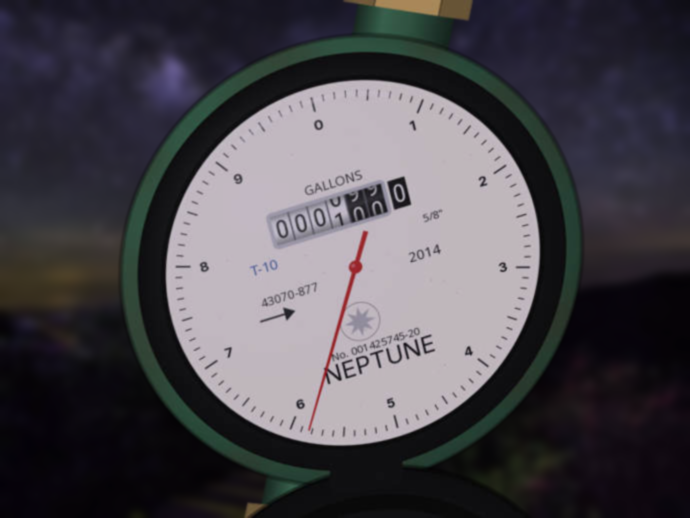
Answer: 995.8 gal
